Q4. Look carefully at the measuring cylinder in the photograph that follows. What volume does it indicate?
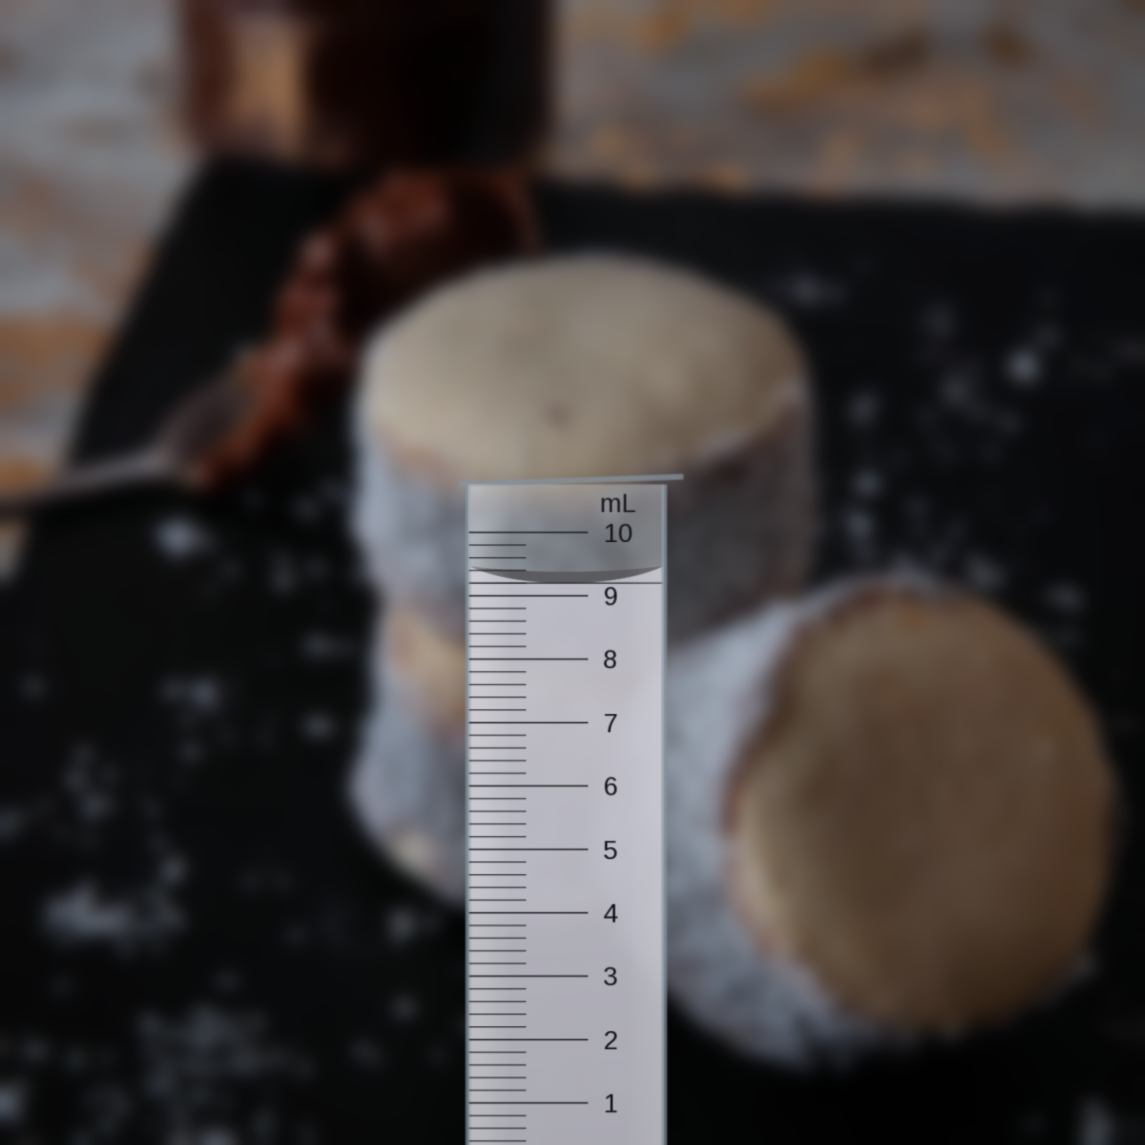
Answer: 9.2 mL
